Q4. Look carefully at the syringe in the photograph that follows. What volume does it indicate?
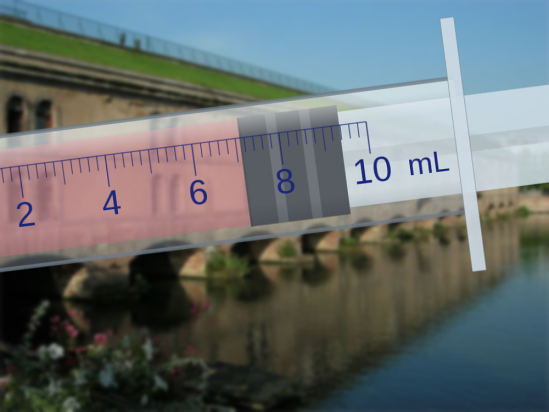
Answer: 7.1 mL
